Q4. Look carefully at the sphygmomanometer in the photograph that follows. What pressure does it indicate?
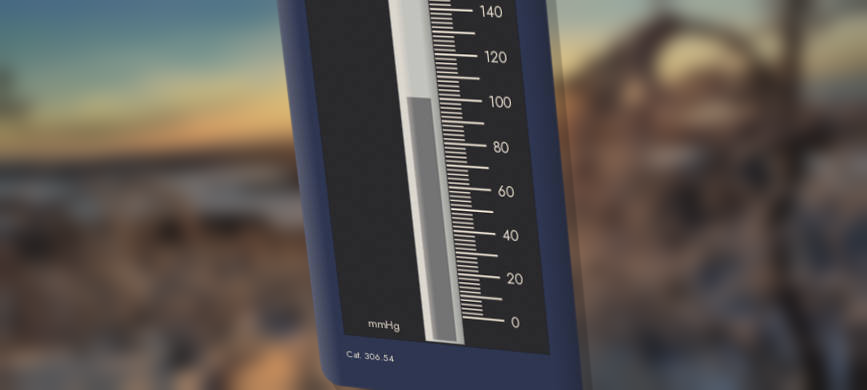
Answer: 100 mmHg
